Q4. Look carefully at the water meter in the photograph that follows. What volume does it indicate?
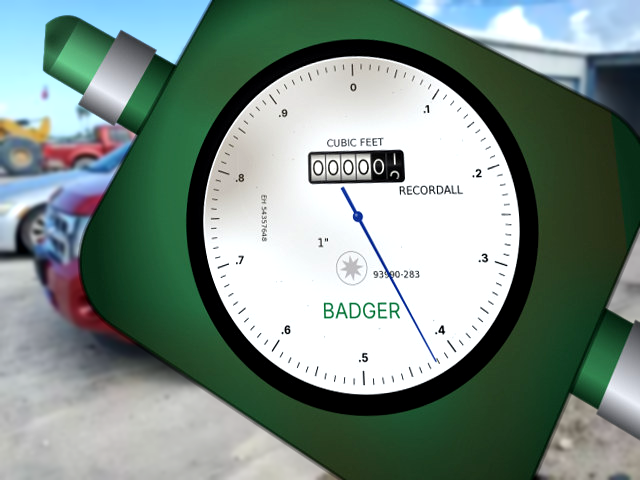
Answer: 1.42 ft³
